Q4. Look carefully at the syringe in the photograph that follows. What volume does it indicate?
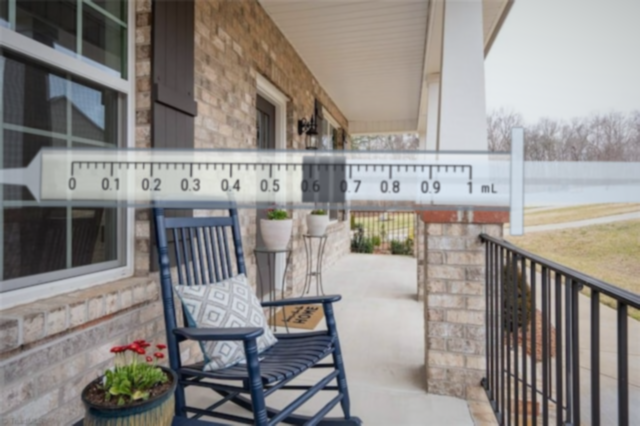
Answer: 0.58 mL
